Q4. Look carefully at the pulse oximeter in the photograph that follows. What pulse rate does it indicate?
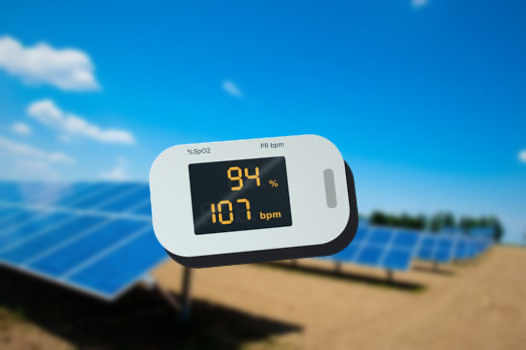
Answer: 107 bpm
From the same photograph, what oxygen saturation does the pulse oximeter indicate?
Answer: 94 %
